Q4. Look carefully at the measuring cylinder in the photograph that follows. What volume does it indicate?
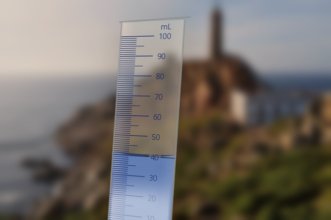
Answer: 40 mL
